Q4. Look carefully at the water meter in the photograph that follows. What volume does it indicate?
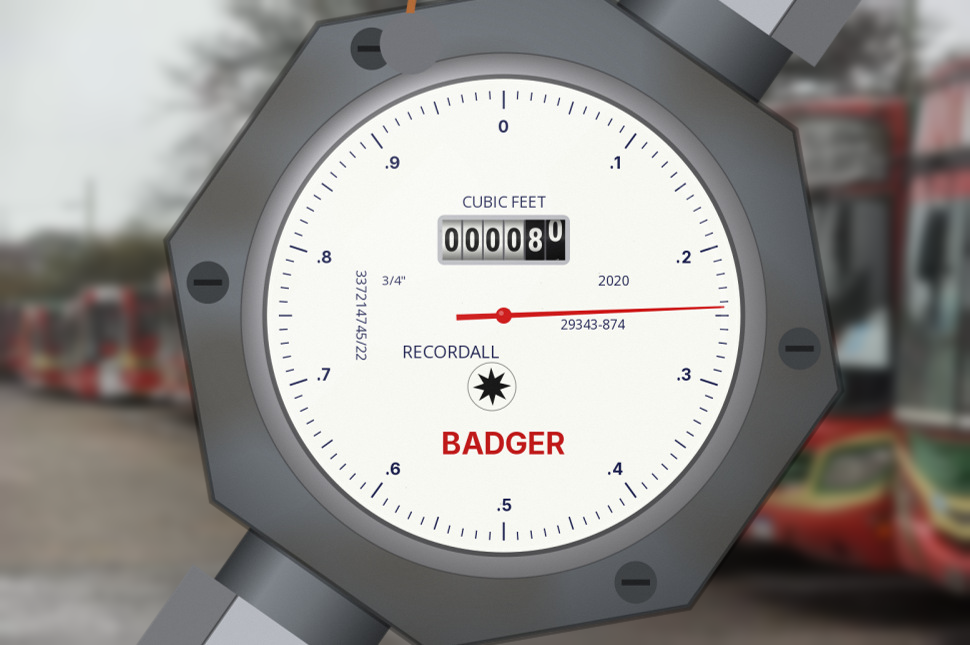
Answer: 80.24 ft³
